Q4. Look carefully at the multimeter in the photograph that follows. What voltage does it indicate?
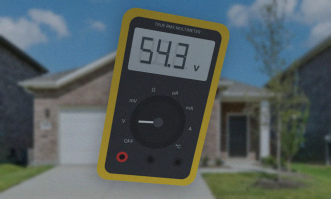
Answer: 54.3 V
